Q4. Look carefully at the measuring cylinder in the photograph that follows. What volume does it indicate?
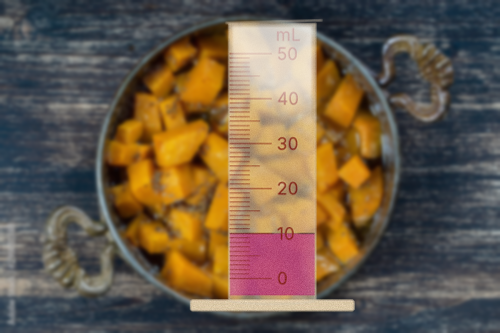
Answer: 10 mL
